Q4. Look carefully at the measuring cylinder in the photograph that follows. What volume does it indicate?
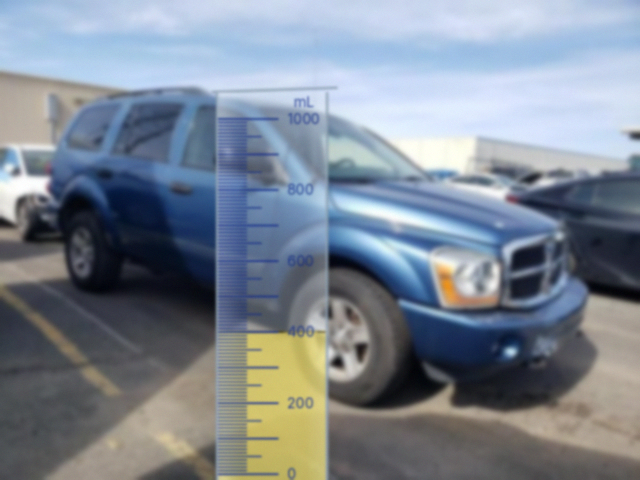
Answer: 400 mL
